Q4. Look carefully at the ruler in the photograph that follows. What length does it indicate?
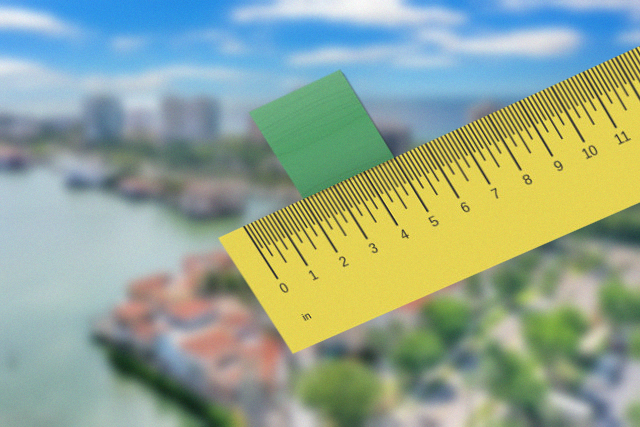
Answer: 3 in
